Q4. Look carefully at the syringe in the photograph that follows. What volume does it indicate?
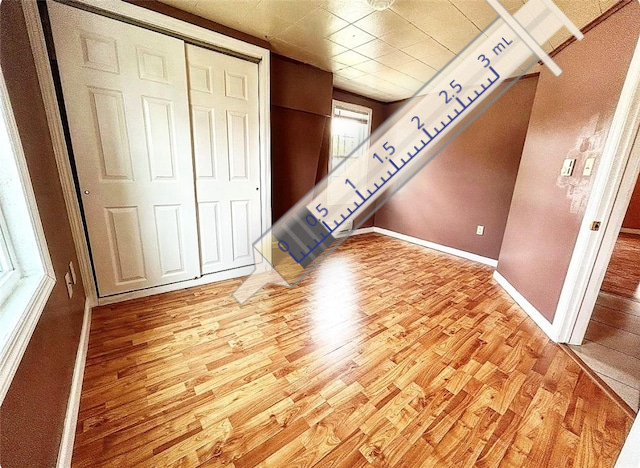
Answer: 0 mL
